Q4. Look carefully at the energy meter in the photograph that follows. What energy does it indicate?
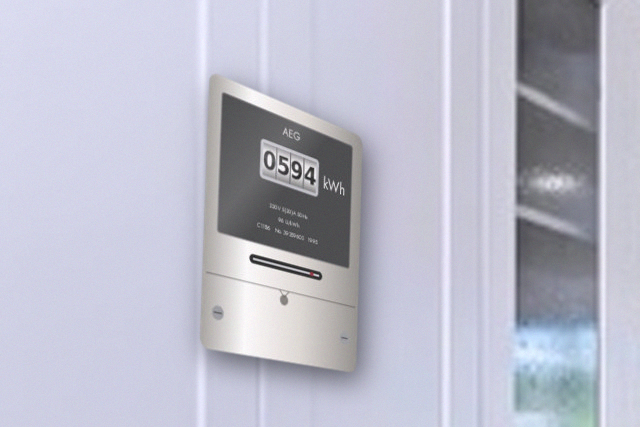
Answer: 594 kWh
